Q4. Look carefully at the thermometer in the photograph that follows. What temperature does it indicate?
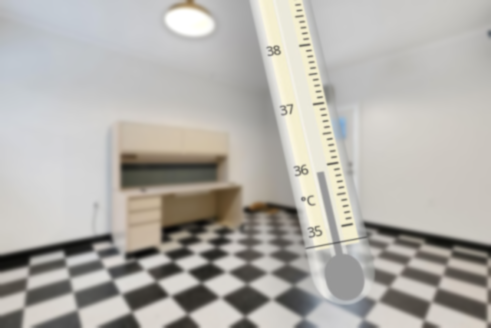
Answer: 35.9 °C
